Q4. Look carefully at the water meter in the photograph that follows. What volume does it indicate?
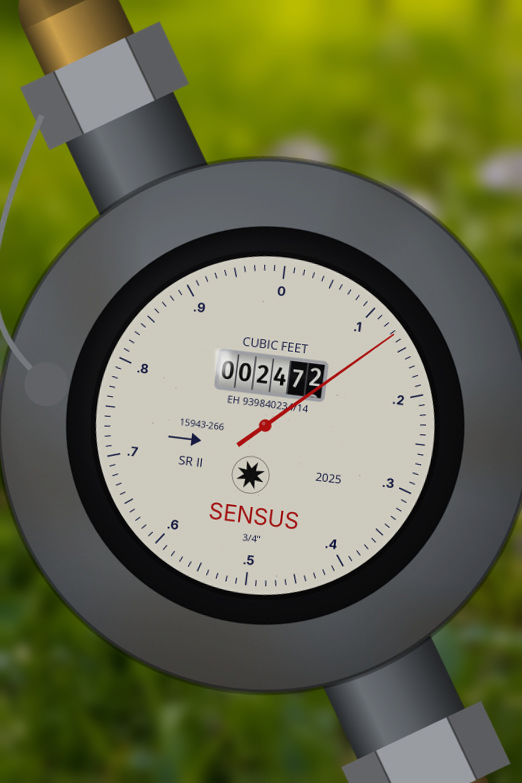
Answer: 2472.13 ft³
